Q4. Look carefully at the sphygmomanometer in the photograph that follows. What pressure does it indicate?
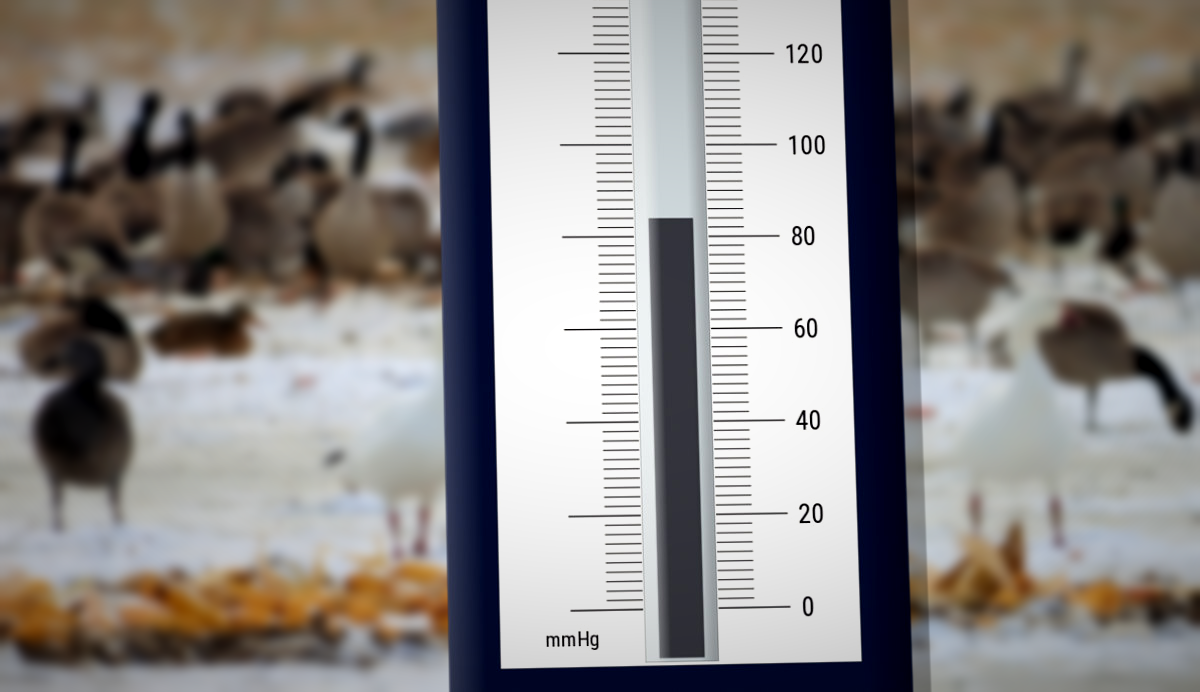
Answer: 84 mmHg
